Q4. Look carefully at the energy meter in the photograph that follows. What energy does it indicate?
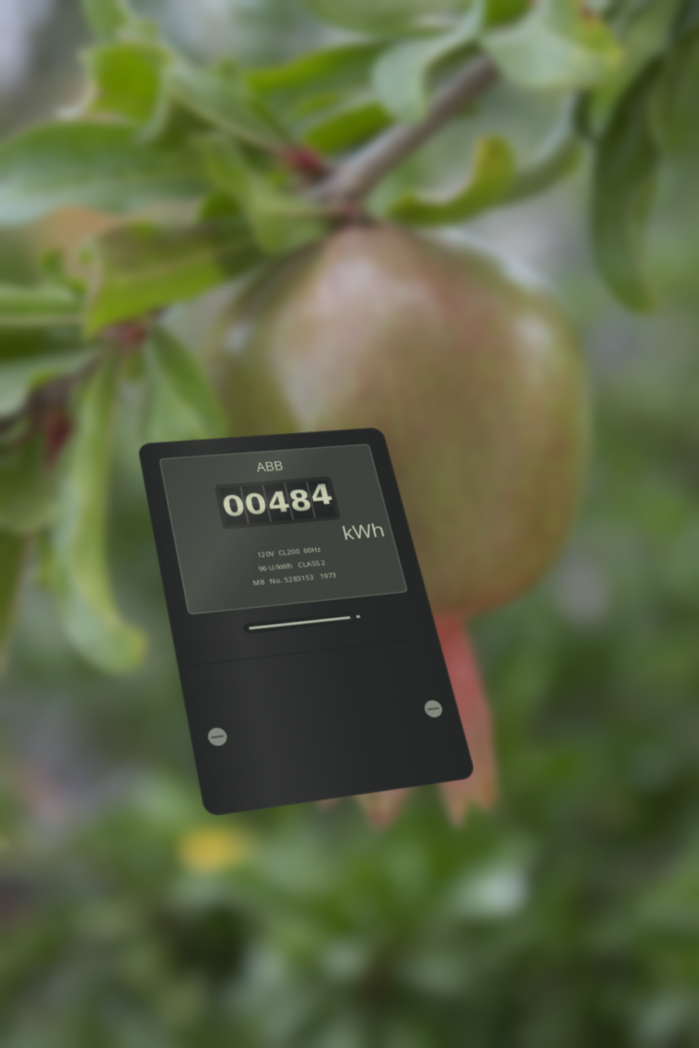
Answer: 484 kWh
